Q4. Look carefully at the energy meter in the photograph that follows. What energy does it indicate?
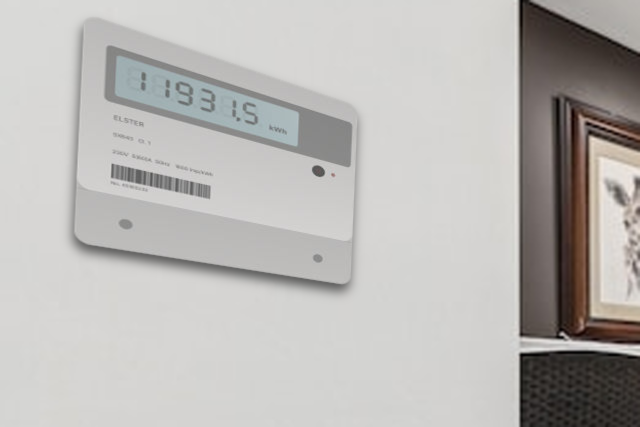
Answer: 11931.5 kWh
